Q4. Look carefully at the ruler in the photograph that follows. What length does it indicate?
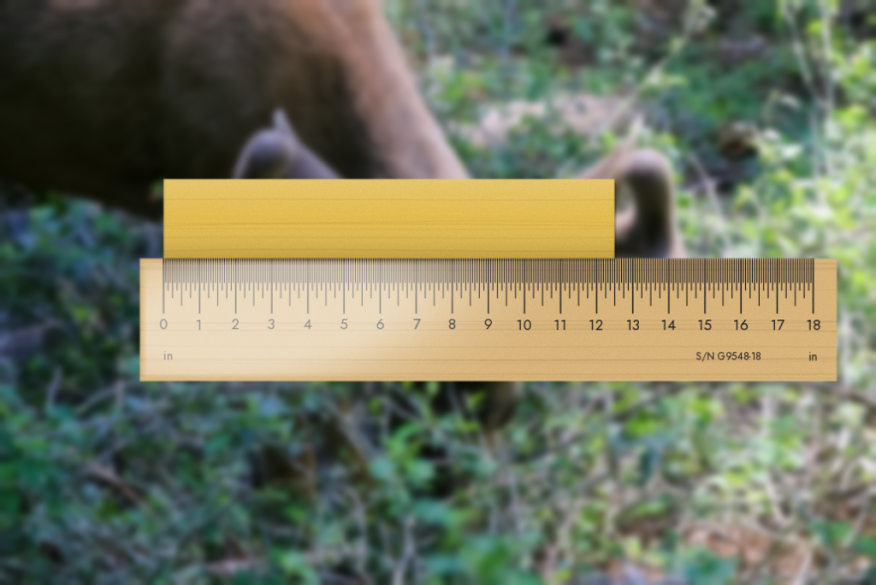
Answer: 12.5 in
